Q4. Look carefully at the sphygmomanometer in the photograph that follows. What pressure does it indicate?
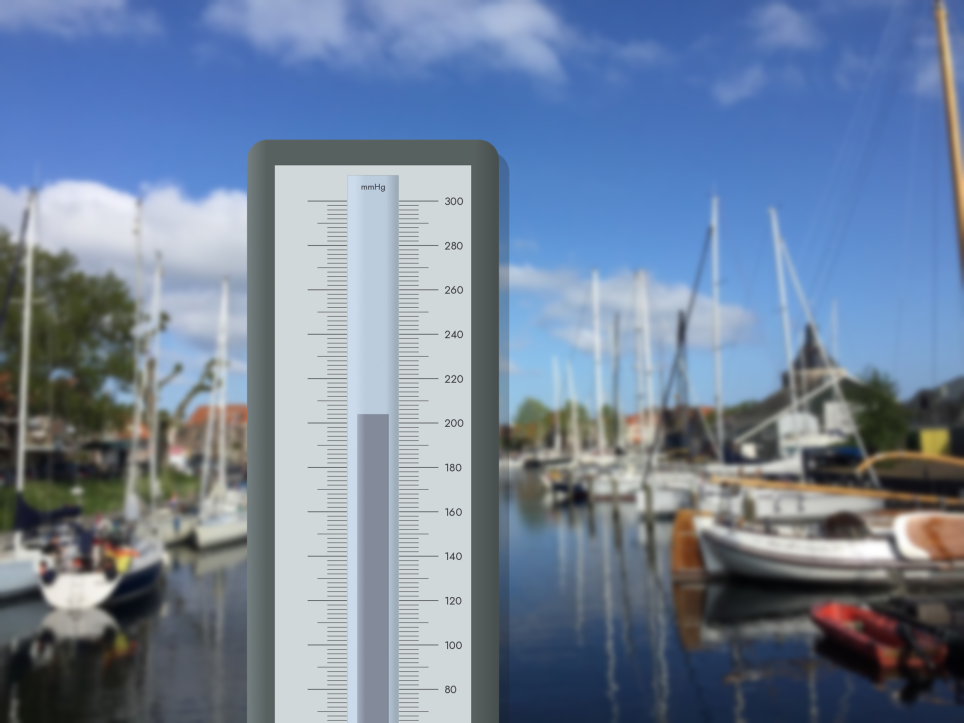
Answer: 204 mmHg
